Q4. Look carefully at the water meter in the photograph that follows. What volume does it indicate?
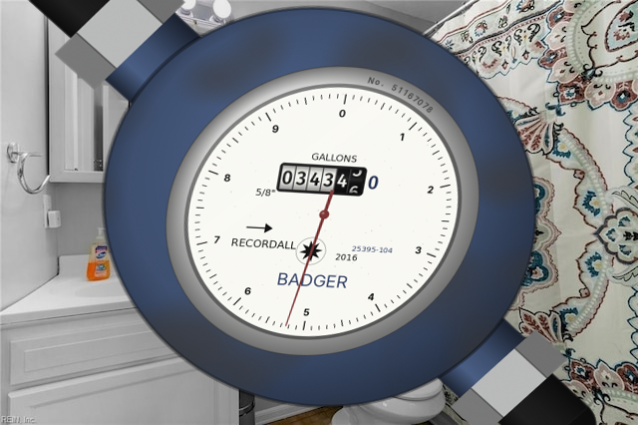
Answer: 343455.2 gal
